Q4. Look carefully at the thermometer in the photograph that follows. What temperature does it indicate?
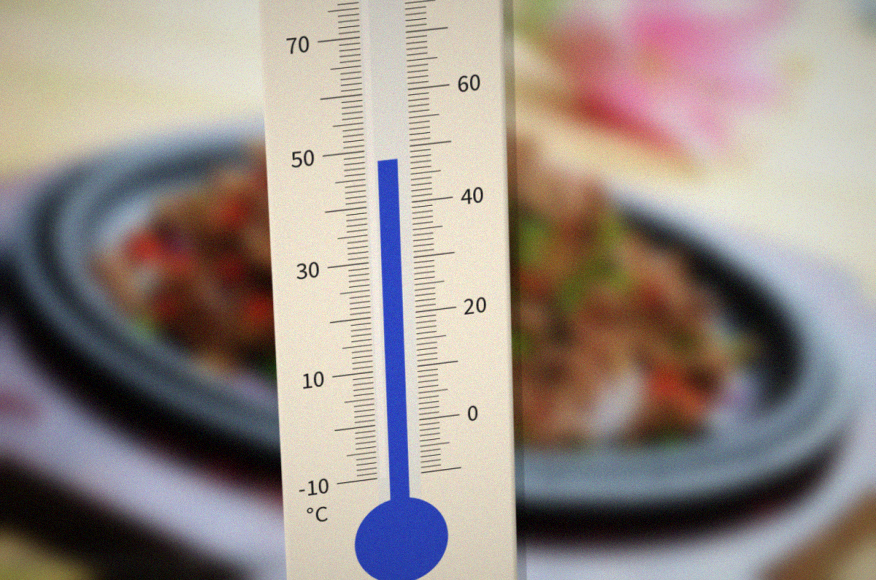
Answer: 48 °C
